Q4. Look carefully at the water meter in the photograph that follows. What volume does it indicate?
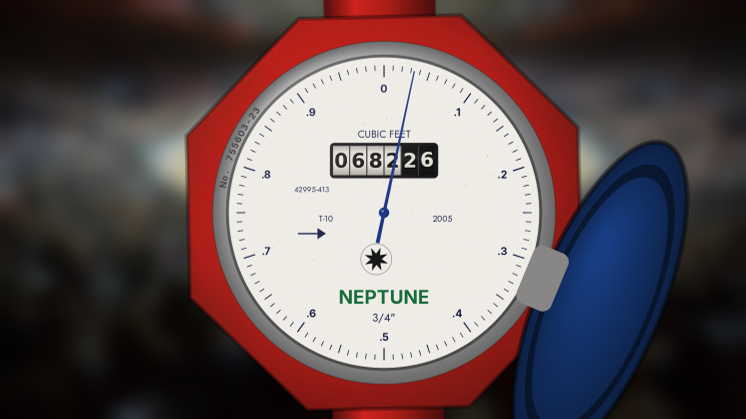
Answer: 68226.03 ft³
